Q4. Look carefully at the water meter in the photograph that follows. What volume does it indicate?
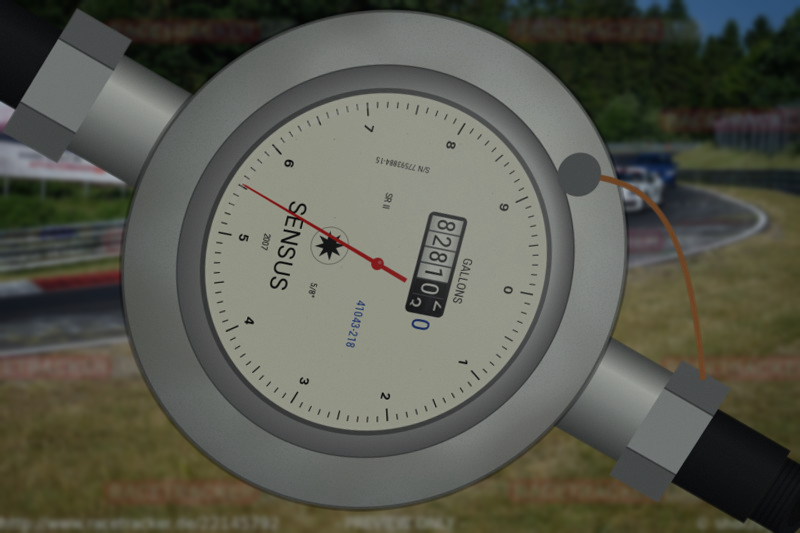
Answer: 8281025.5 gal
